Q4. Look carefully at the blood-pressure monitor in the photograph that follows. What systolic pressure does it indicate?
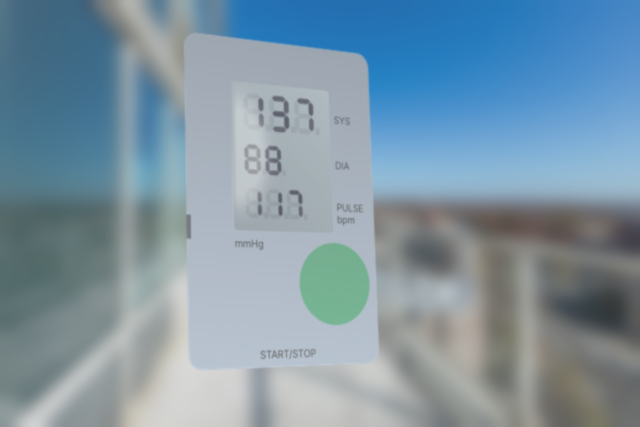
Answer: 137 mmHg
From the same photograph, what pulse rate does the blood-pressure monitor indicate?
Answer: 117 bpm
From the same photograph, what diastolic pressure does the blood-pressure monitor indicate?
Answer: 88 mmHg
